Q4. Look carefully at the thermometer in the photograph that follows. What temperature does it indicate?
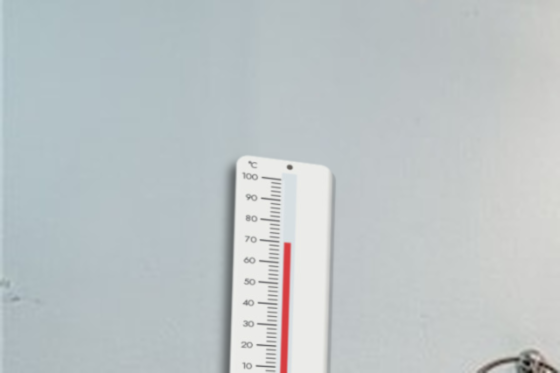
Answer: 70 °C
